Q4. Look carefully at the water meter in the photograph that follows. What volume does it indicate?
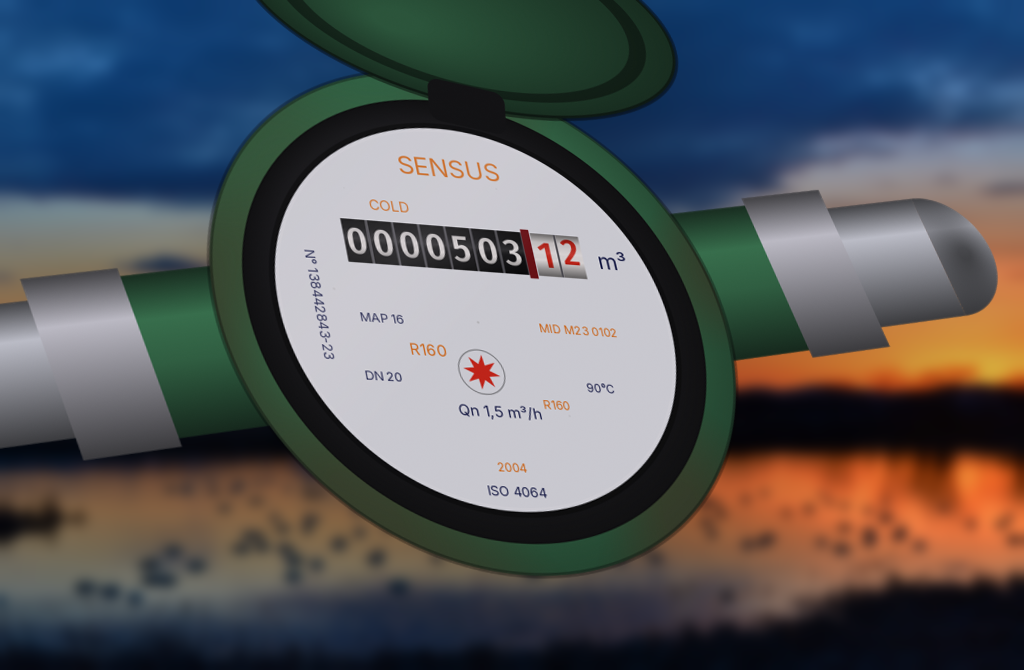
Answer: 503.12 m³
